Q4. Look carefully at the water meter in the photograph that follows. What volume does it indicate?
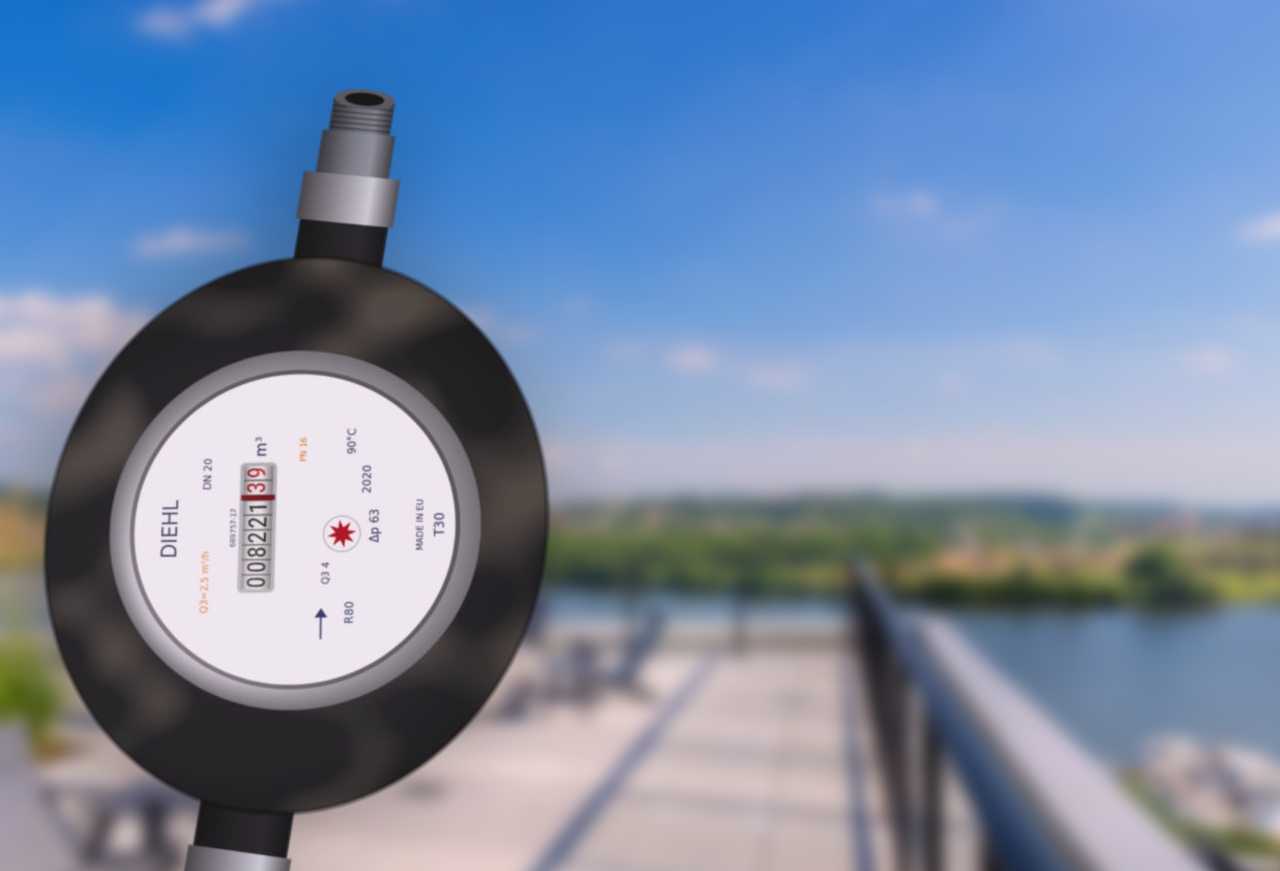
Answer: 8221.39 m³
